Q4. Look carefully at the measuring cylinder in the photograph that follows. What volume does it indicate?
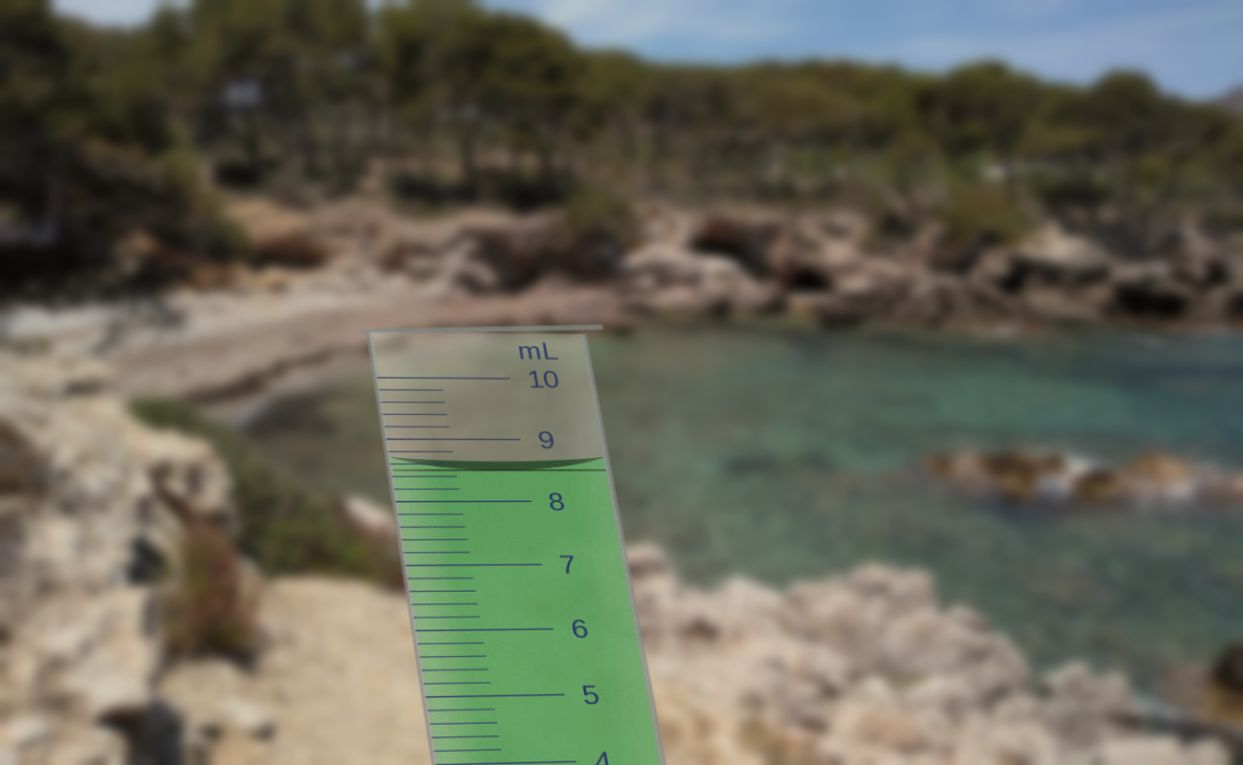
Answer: 8.5 mL
